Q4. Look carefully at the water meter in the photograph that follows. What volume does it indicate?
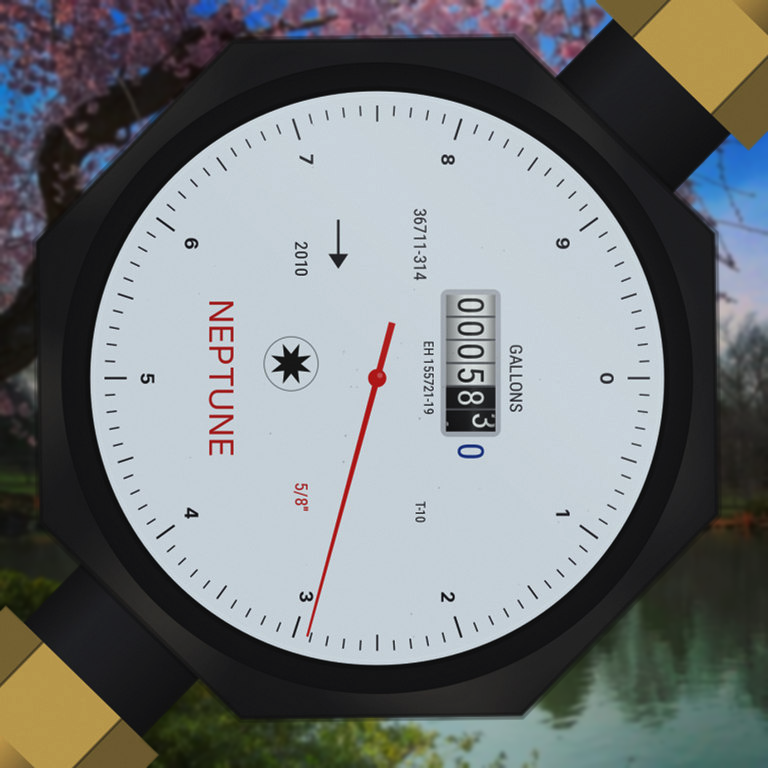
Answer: 5832.9 gal
